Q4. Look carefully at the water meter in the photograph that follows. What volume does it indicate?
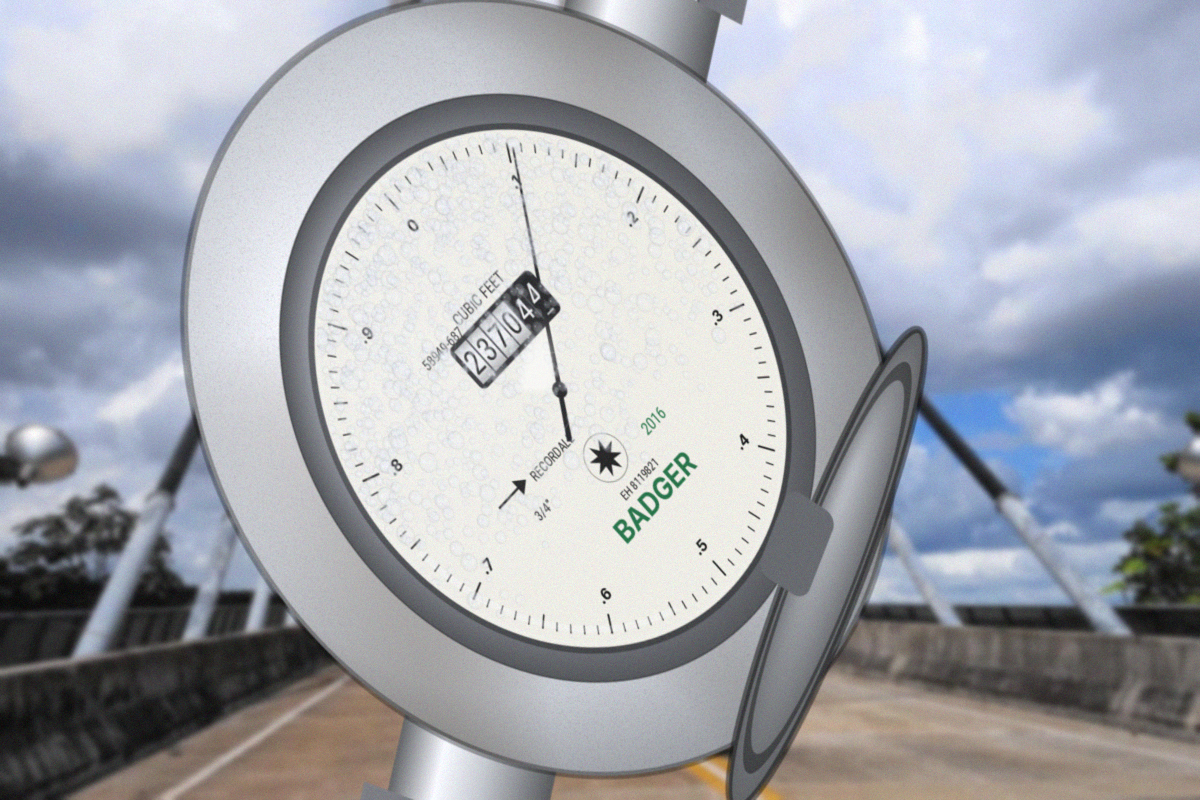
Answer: 237044.10 ft³
